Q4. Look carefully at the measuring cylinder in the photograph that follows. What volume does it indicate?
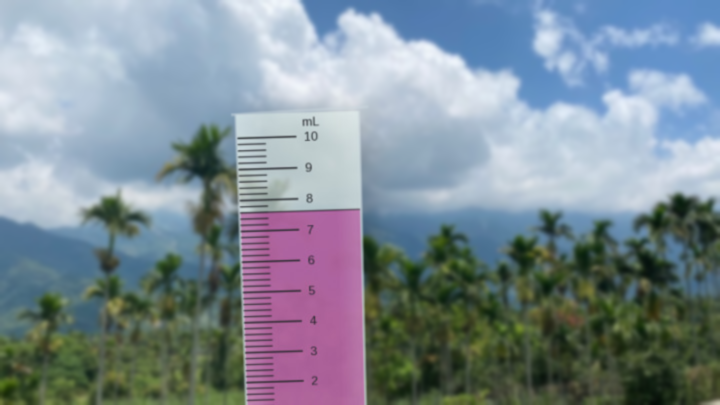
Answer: 7.6 mL
